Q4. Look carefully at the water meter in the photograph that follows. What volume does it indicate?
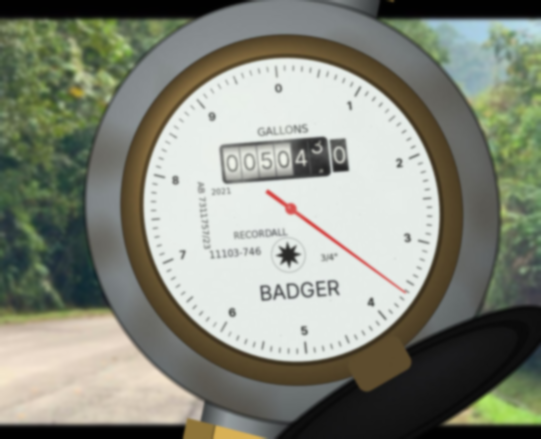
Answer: 50433.6 gal
